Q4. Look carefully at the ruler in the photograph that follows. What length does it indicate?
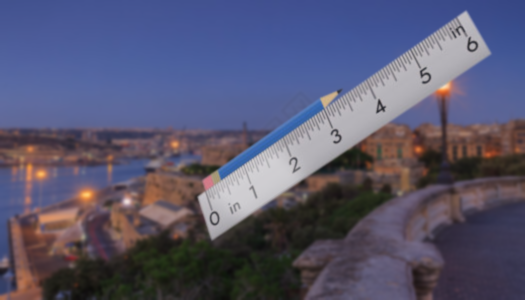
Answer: 3.5 in
